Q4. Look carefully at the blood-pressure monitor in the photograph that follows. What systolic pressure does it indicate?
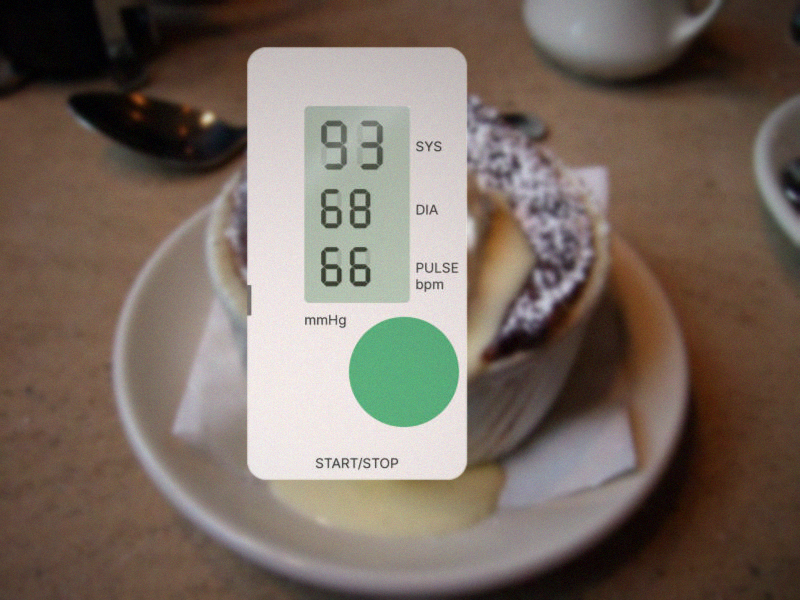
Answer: 93 mmHg
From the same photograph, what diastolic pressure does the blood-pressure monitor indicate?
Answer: 68 mmHg
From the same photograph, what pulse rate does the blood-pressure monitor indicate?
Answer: 66 bpm
